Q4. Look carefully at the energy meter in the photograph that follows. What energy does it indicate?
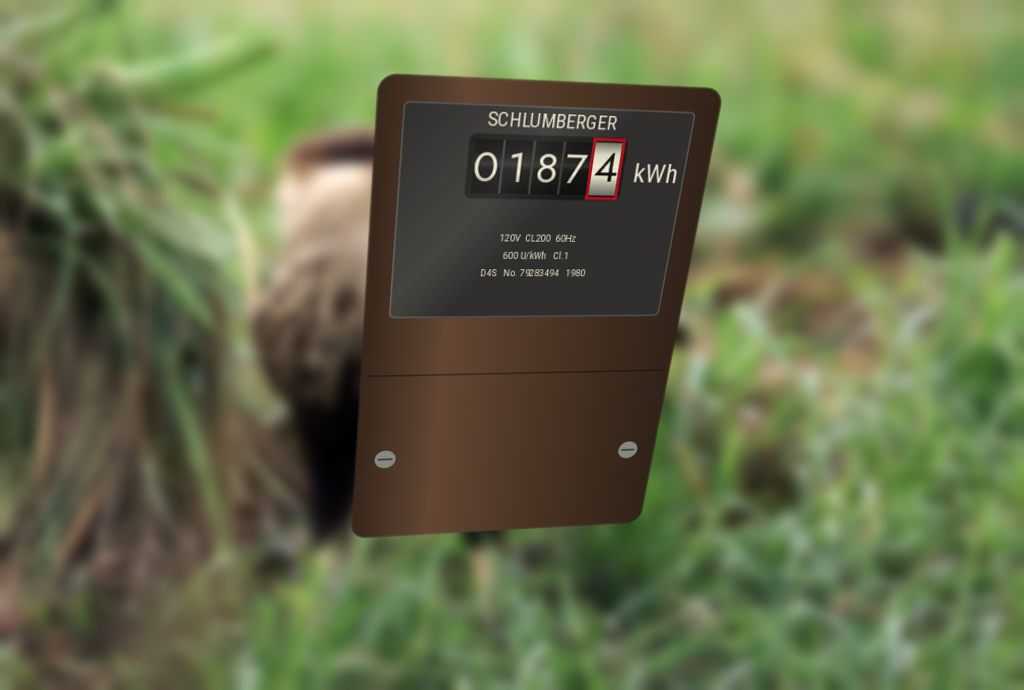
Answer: 187.4 kWh
